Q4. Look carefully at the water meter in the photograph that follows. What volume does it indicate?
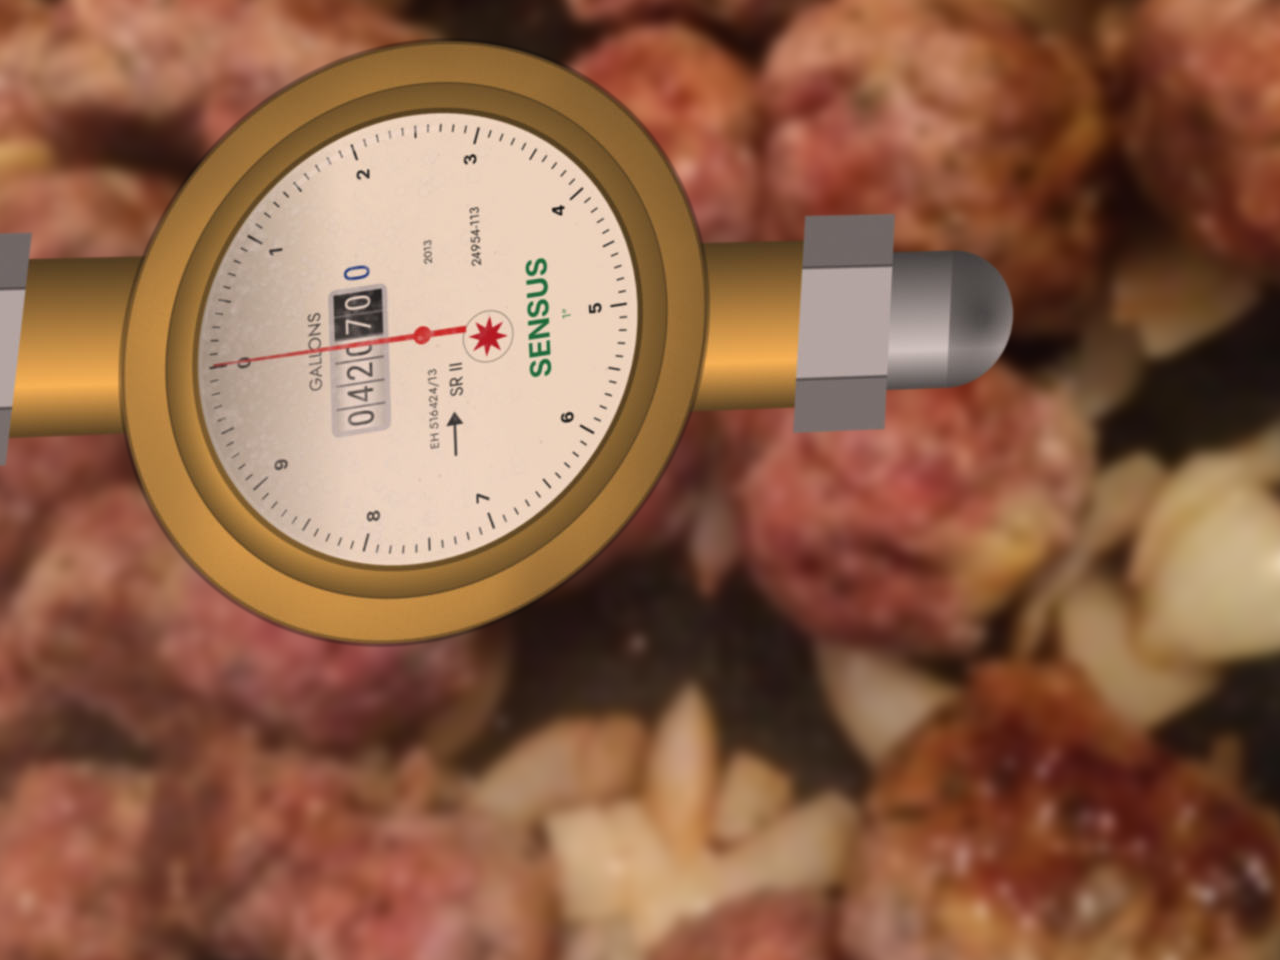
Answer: 420700.0 gal
